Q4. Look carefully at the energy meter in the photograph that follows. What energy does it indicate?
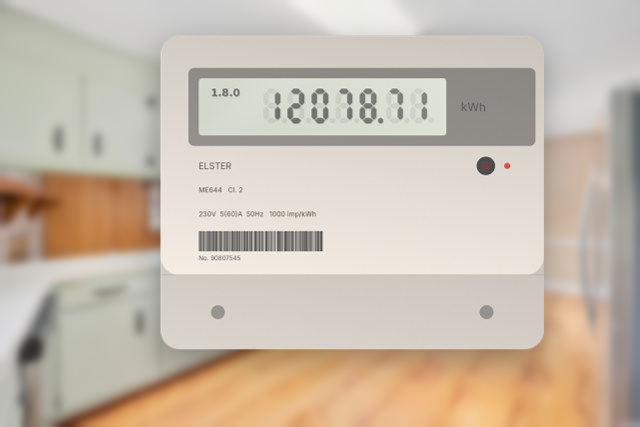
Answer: 12078.71 kWh
